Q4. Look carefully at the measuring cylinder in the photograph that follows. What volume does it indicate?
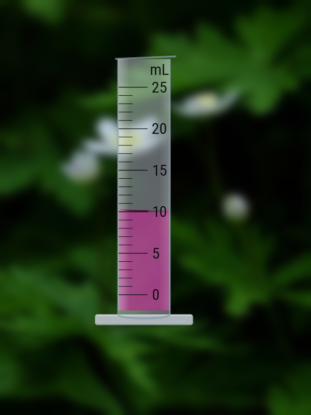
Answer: 10 mL
